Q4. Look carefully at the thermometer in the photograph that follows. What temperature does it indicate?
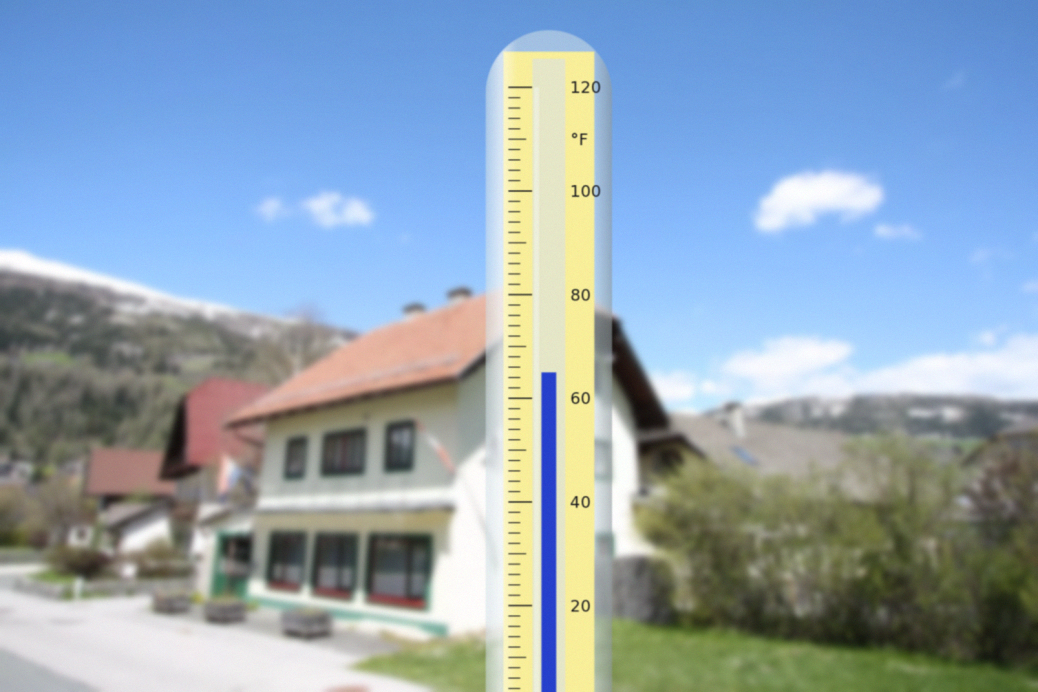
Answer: 65 °F
